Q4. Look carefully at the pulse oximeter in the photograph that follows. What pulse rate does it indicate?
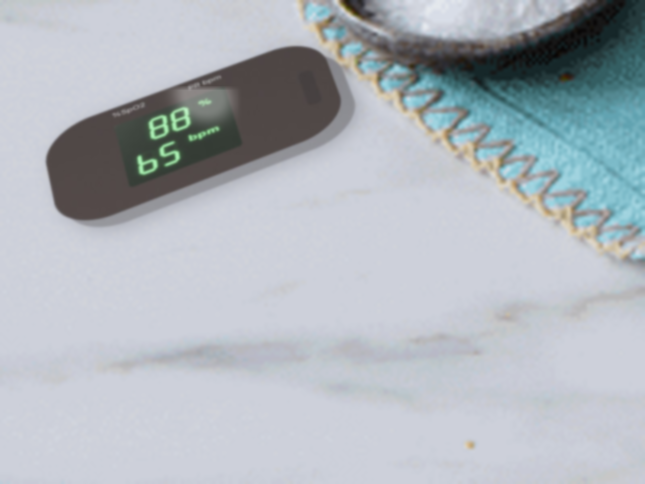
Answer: 65 bpm
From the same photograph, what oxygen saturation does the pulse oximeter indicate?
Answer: 88 %
